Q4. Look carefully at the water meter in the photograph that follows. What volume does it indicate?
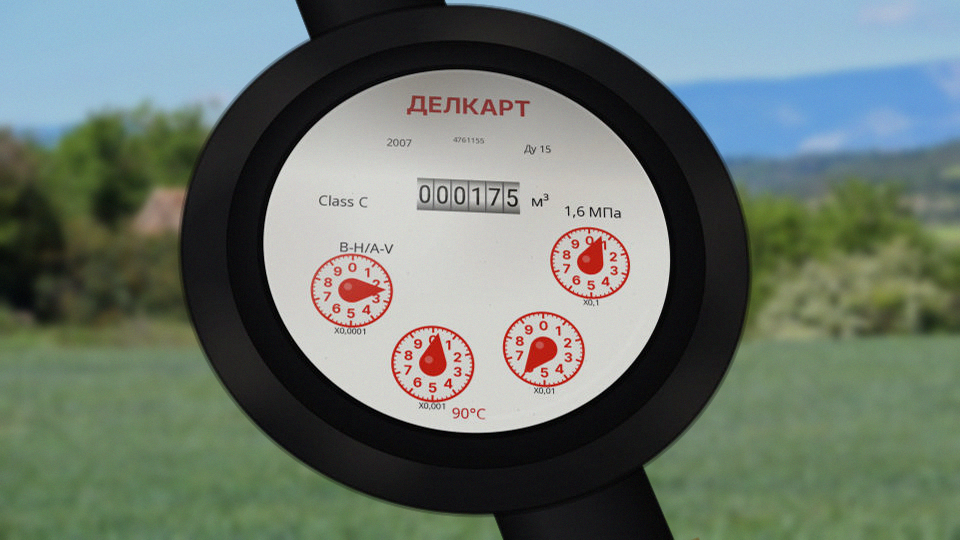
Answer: 175.0602 m³
